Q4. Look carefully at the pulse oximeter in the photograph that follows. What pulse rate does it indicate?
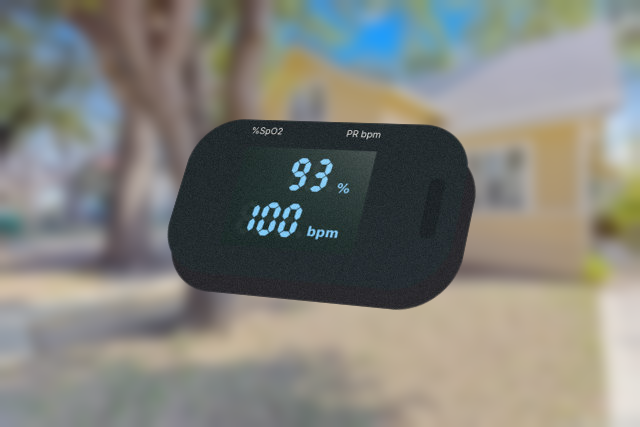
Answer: 100 bpm
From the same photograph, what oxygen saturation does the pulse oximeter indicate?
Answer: 93 %
